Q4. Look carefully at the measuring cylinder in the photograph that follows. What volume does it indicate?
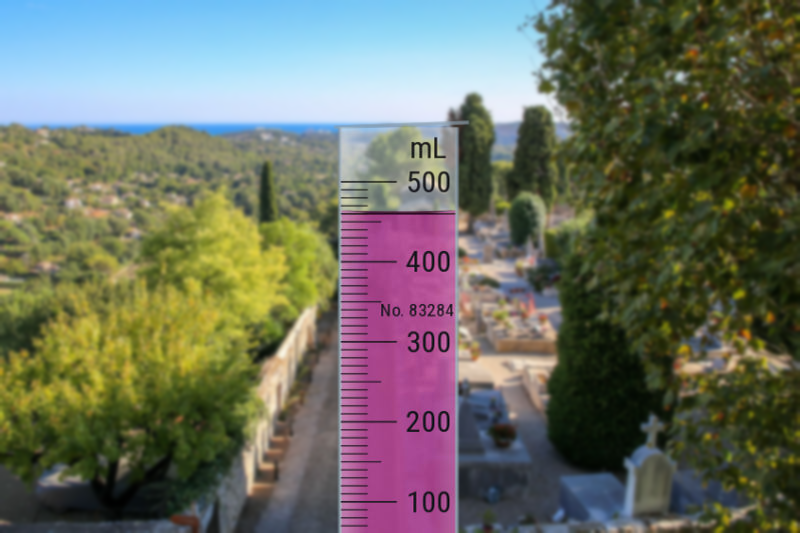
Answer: 460 mL
